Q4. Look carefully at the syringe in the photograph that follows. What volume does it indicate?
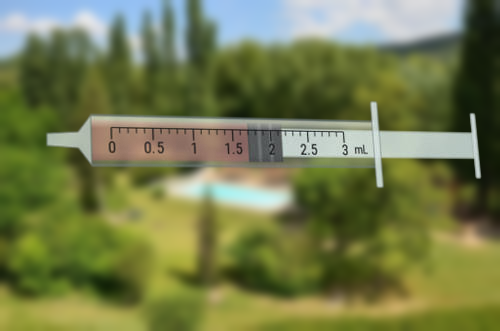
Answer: 1.7 mL
